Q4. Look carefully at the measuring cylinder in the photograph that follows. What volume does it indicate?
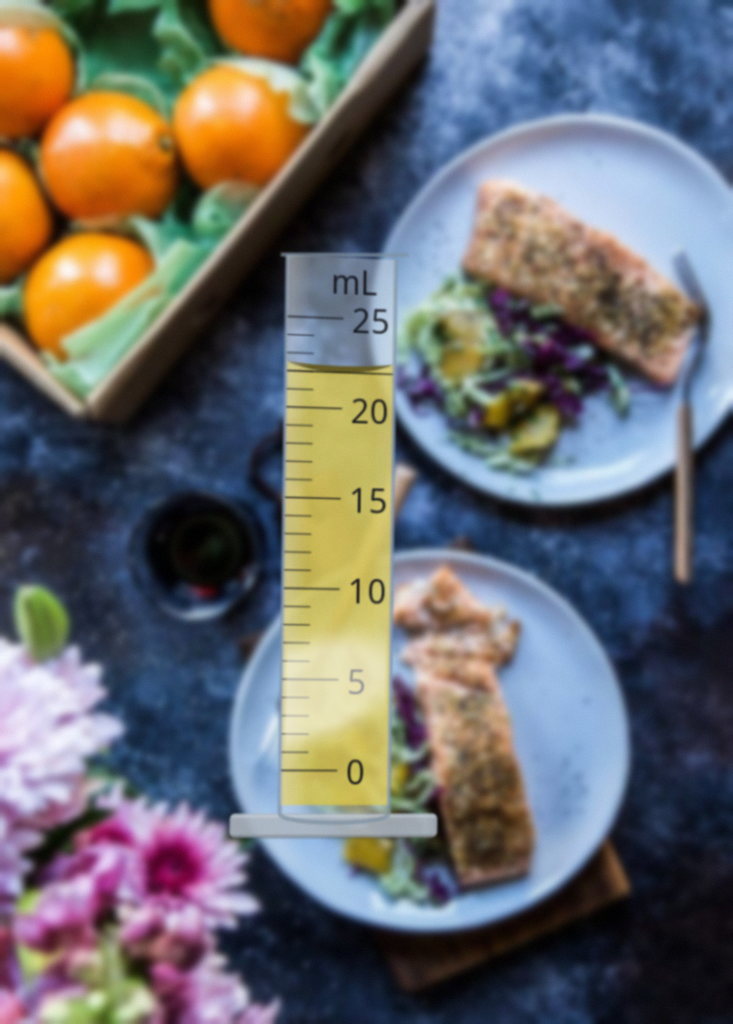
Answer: 22 mL
